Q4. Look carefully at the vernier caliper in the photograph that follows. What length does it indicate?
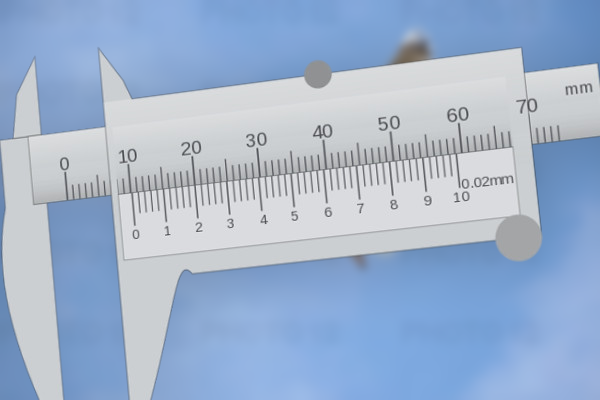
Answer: 10.2 mm
